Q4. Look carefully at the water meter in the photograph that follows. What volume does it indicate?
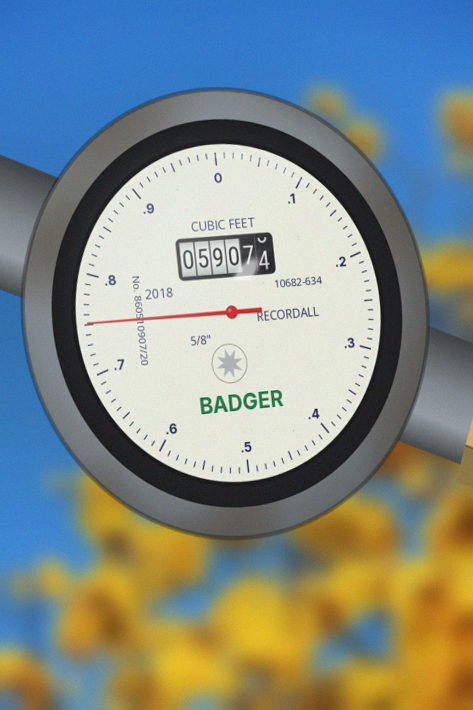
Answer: 59073.75 ft³
